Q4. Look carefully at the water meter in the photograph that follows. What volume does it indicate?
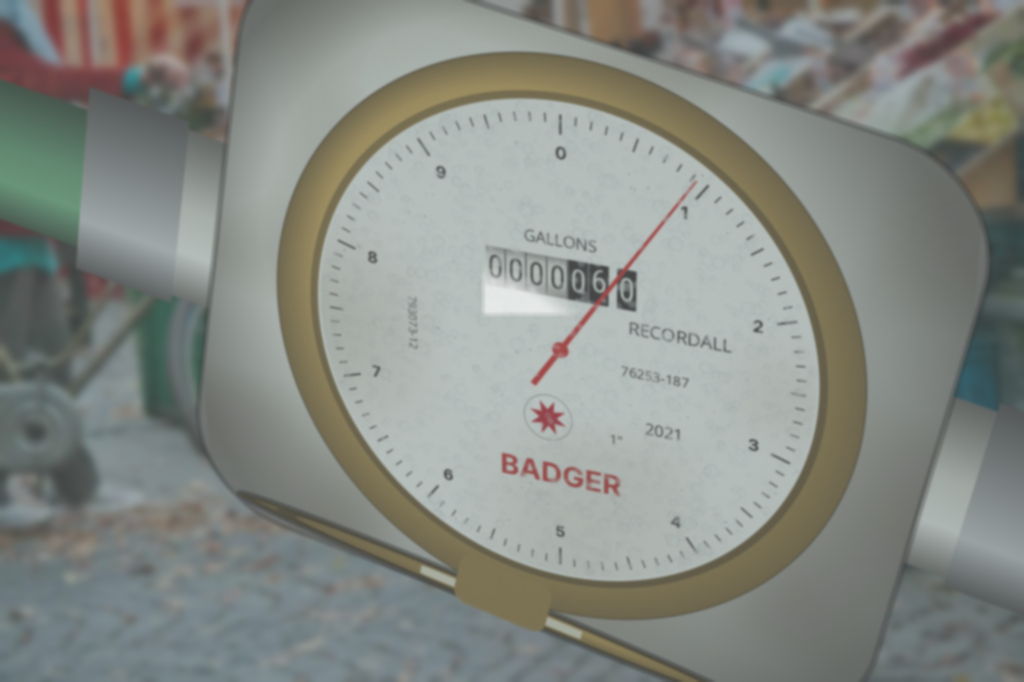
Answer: 60.9 gal
